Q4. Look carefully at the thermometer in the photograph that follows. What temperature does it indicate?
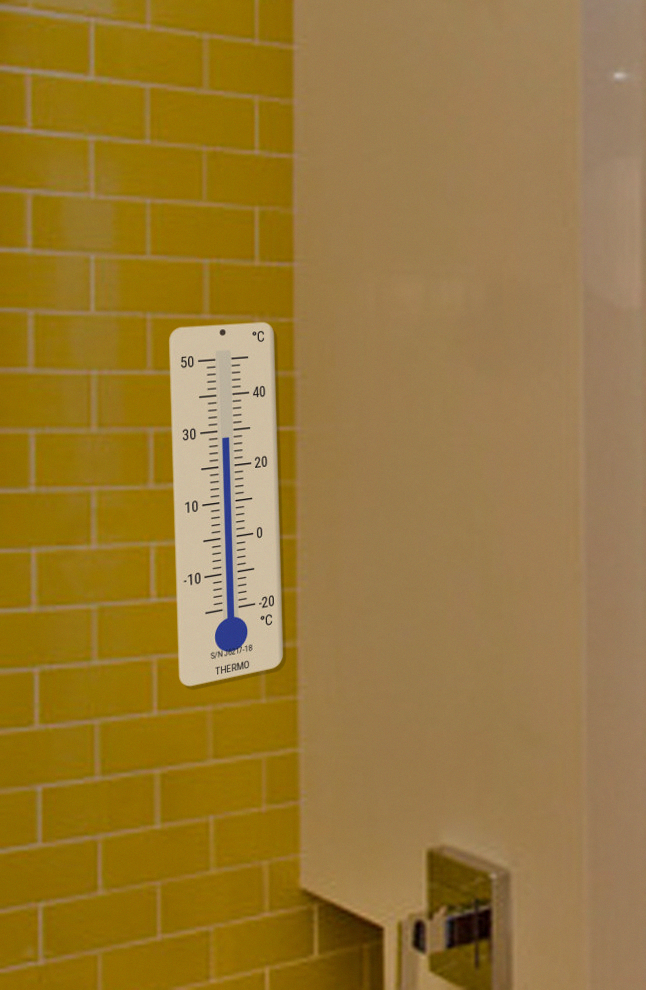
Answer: 28 °C
